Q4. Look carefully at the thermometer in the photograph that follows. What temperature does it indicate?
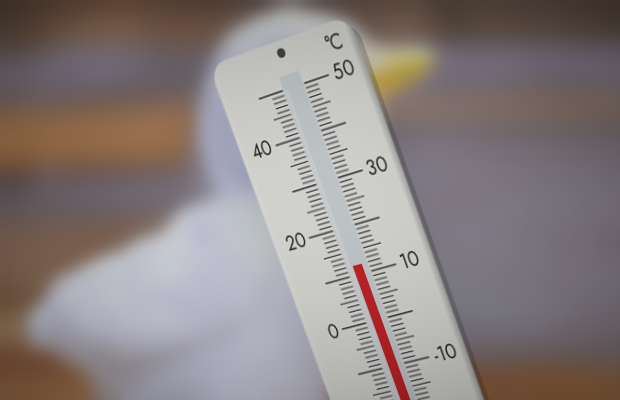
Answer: 12 °C
